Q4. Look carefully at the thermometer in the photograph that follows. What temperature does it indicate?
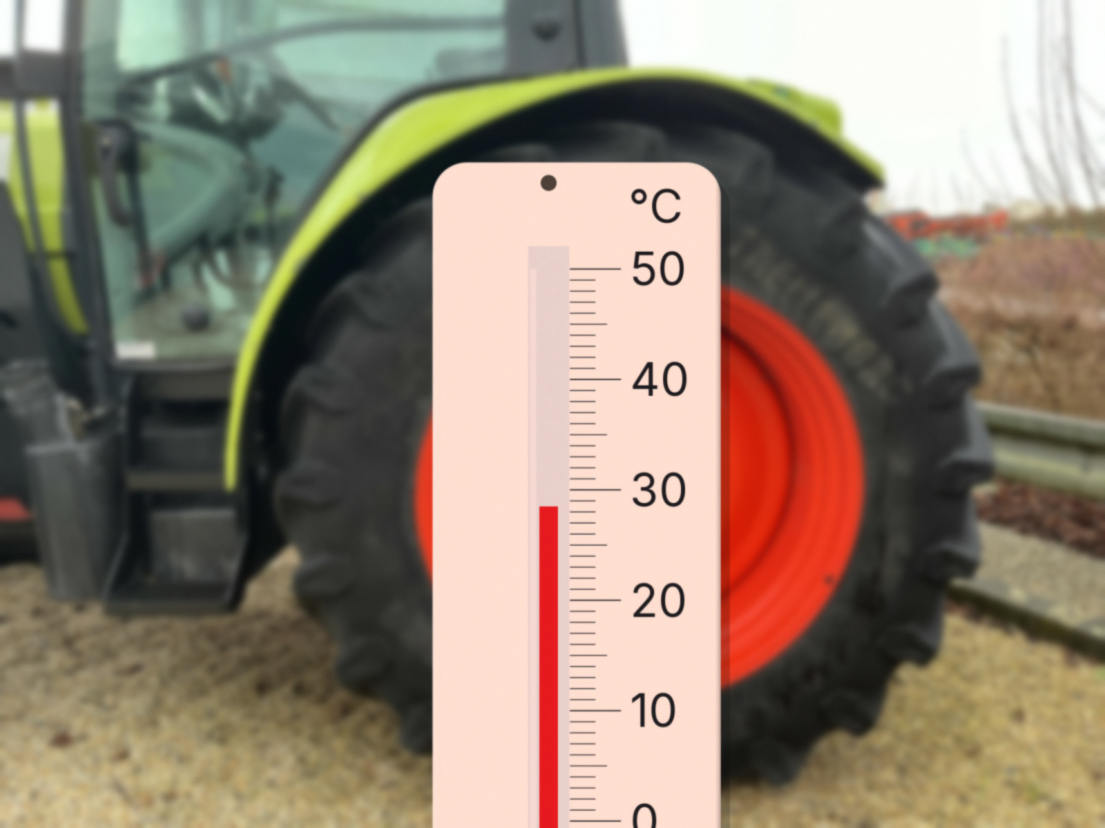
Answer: 28.5 °C
